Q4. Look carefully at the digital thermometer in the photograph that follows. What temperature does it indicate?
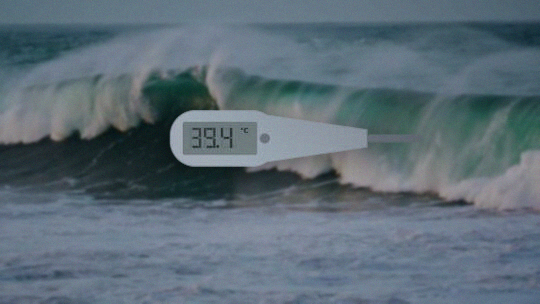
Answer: 39.4 °C
